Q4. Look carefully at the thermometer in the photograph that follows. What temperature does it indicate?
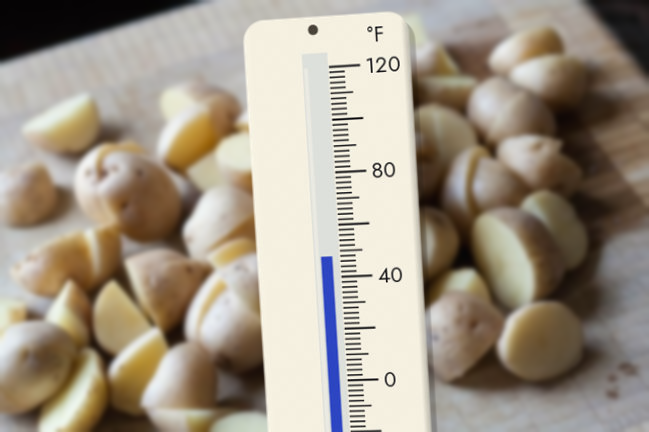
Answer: 48 °F
